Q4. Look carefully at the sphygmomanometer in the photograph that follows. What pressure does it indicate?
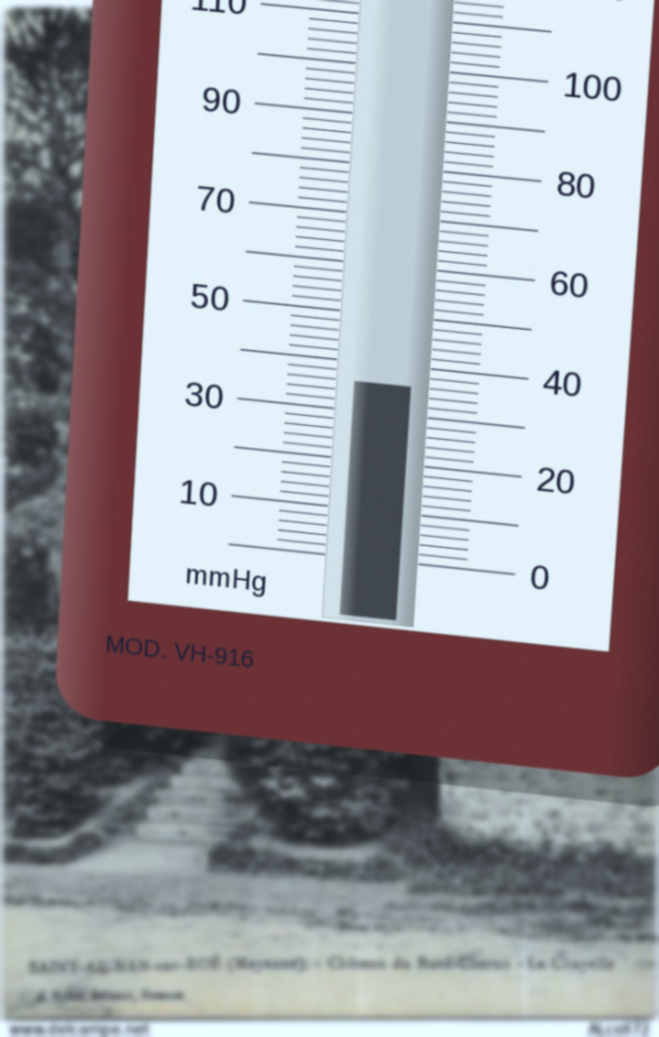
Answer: 36 mmHg
